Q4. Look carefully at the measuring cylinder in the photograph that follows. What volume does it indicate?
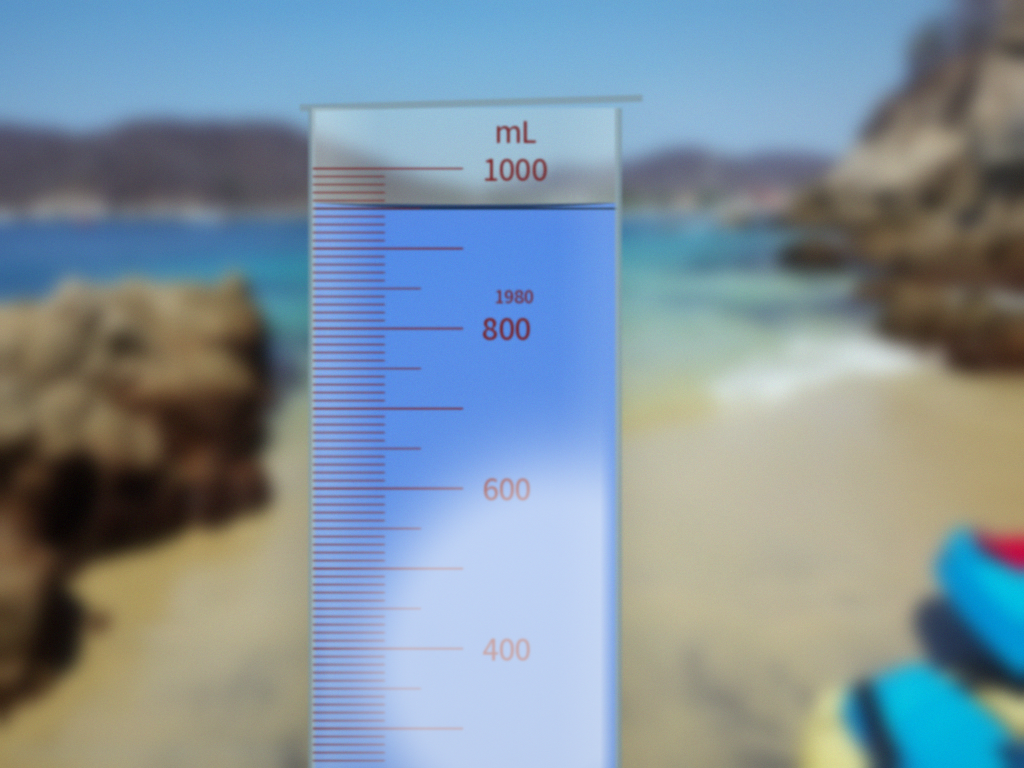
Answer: 950 mL
